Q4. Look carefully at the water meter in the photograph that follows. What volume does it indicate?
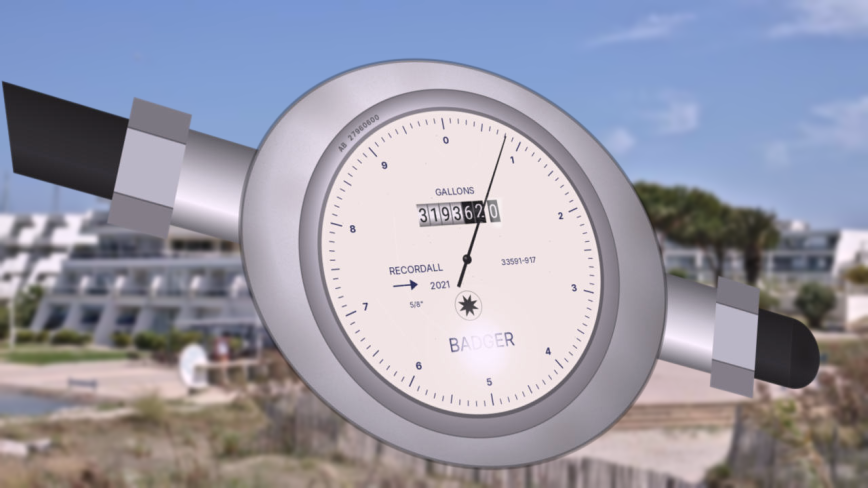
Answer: 3193620.8 gal
